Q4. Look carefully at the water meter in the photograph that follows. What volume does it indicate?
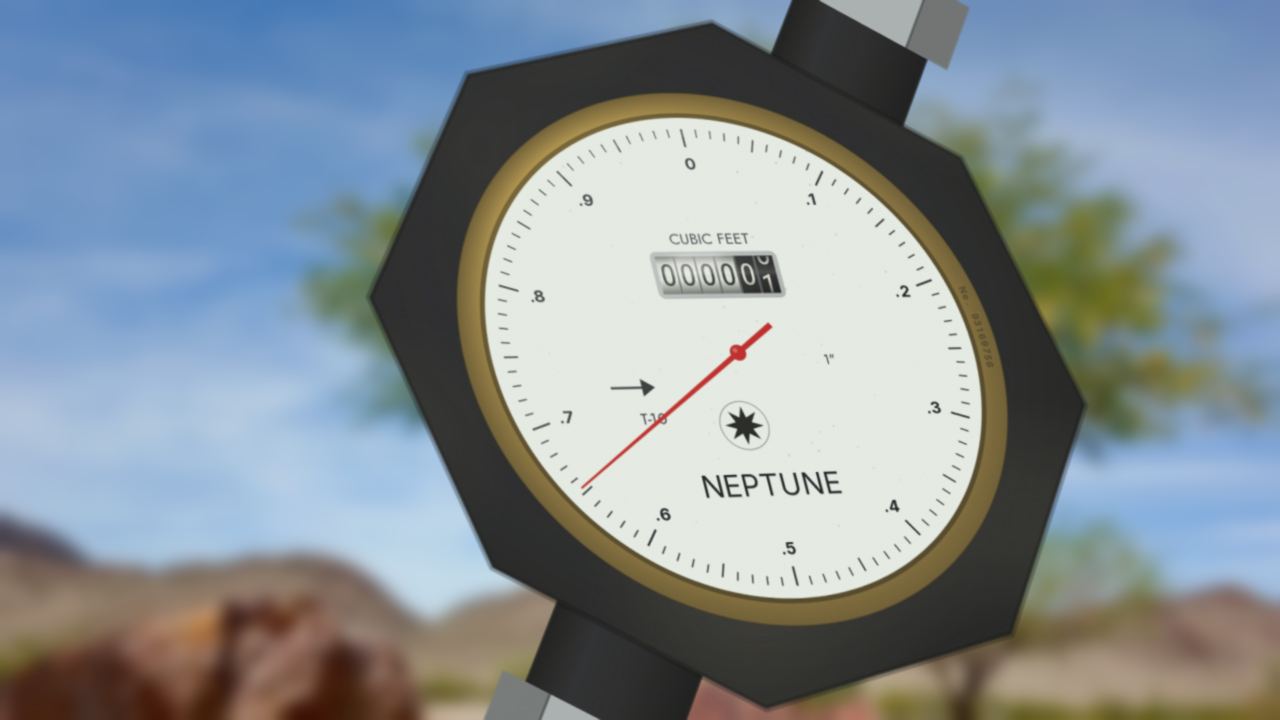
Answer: 0.65 ft³
